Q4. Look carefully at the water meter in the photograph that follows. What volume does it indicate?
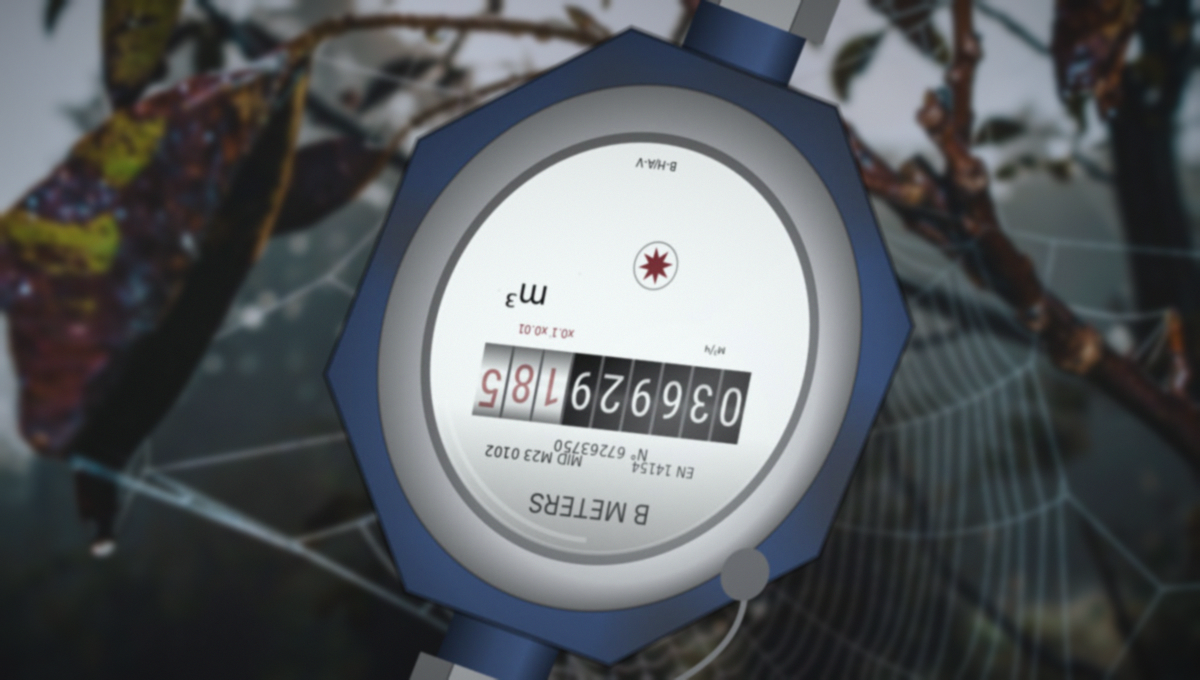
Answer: 36929.185 m³
